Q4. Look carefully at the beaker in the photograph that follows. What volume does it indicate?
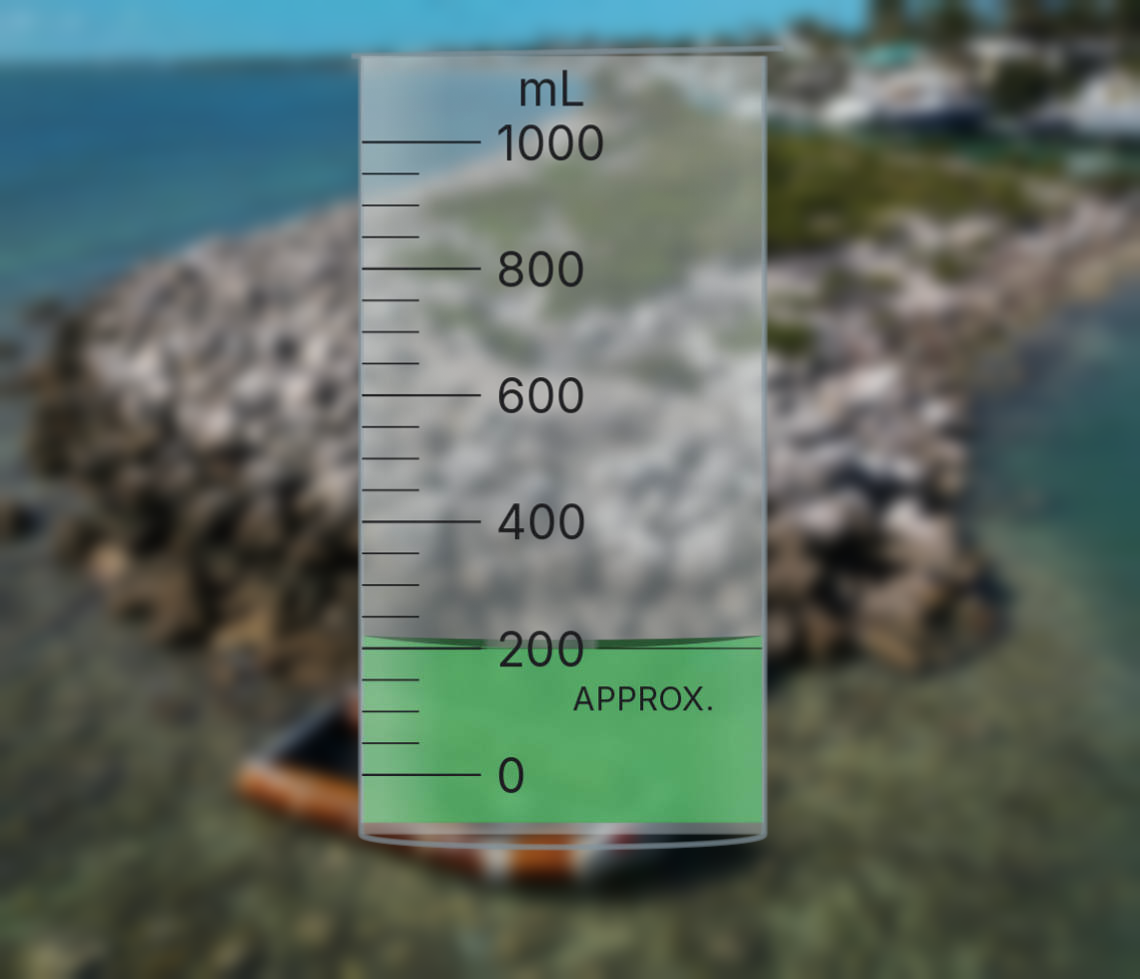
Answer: 200 mL
